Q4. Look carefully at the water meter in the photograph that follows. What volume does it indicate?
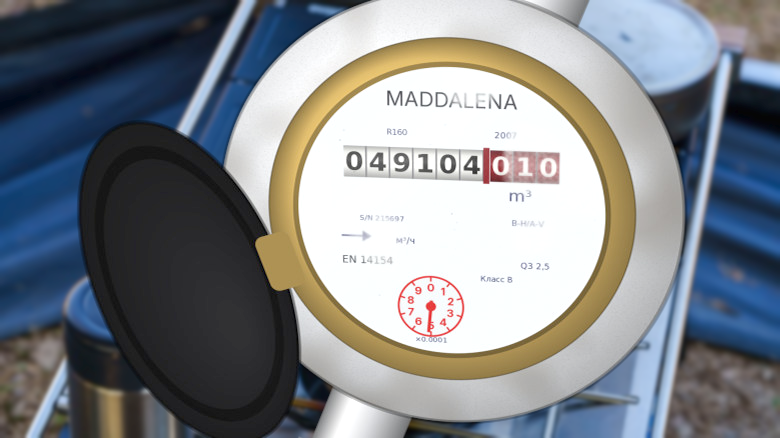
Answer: 49104.0105 m³
